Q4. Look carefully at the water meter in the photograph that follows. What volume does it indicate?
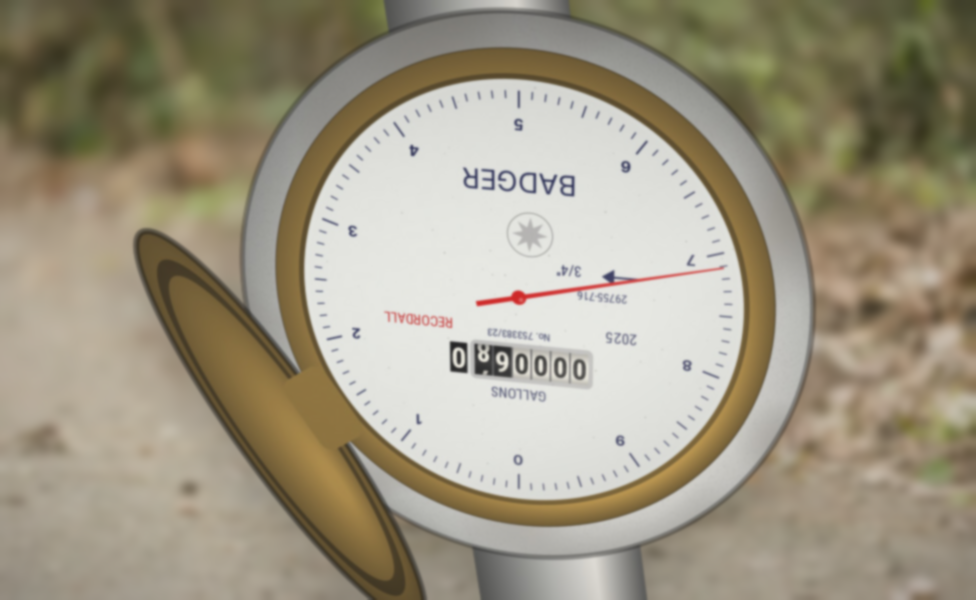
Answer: 677.1 gal
